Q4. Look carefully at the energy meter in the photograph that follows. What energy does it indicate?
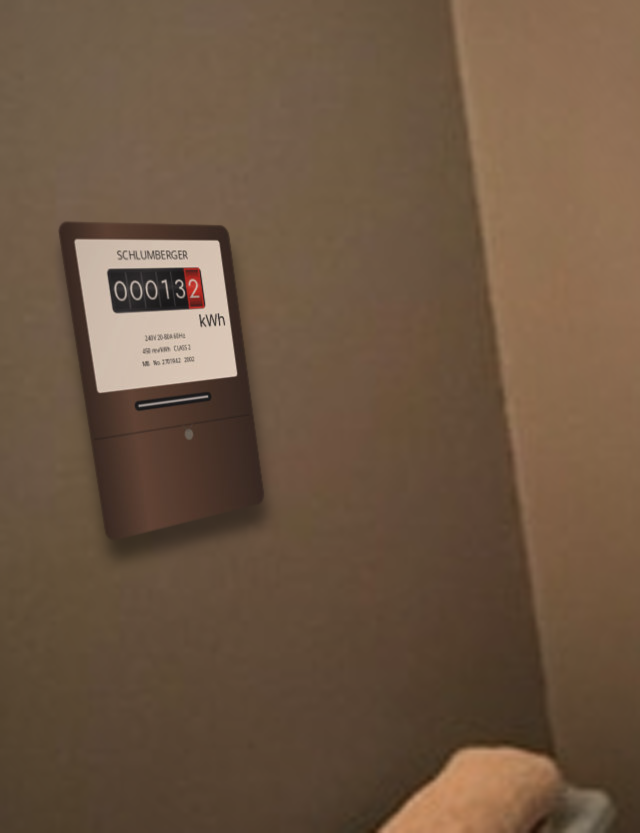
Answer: 13.2 kWh
